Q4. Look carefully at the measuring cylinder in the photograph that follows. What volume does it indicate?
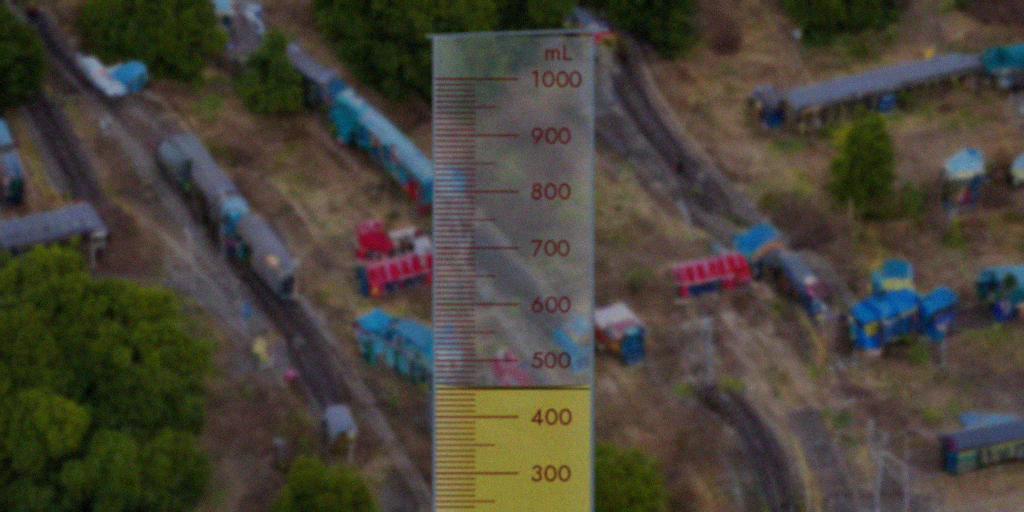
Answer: 450 mL
